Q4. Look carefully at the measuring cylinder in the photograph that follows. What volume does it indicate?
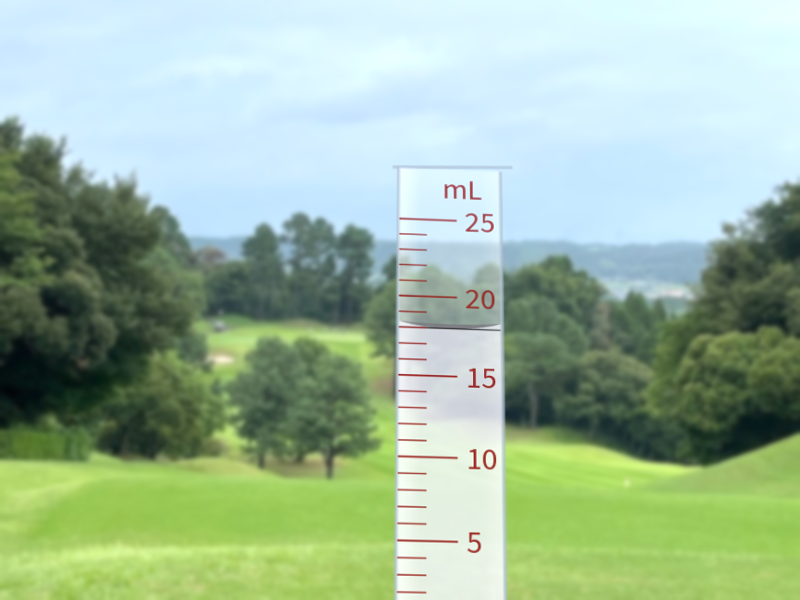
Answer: 18 mL
